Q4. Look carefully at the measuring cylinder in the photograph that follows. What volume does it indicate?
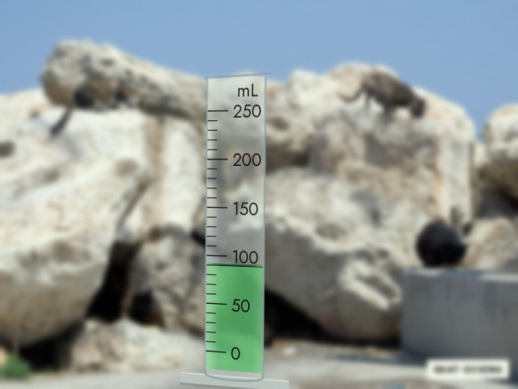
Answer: 90 mL
